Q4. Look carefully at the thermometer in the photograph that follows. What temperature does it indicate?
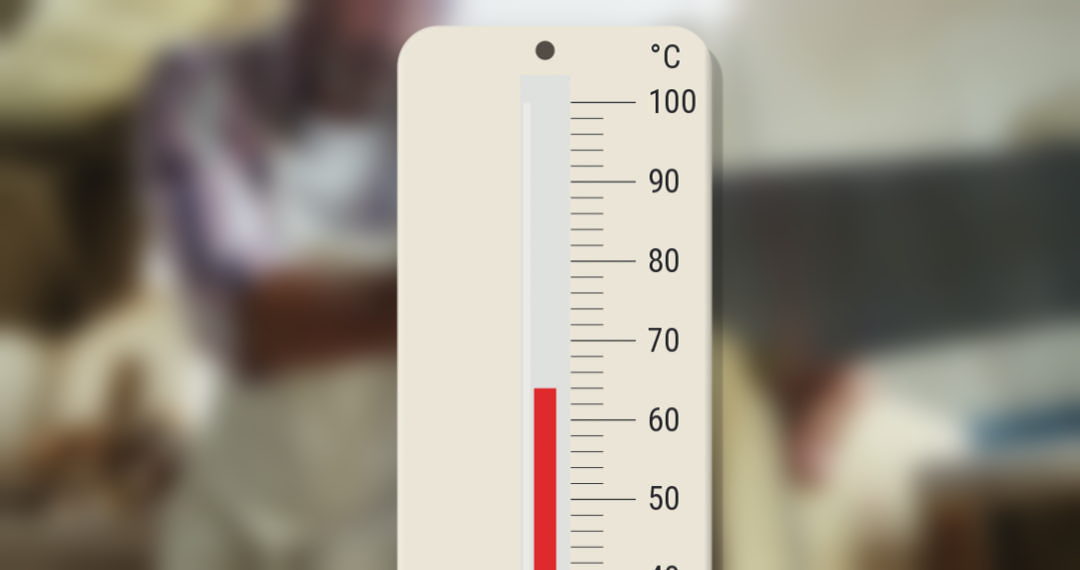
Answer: 64 °C
